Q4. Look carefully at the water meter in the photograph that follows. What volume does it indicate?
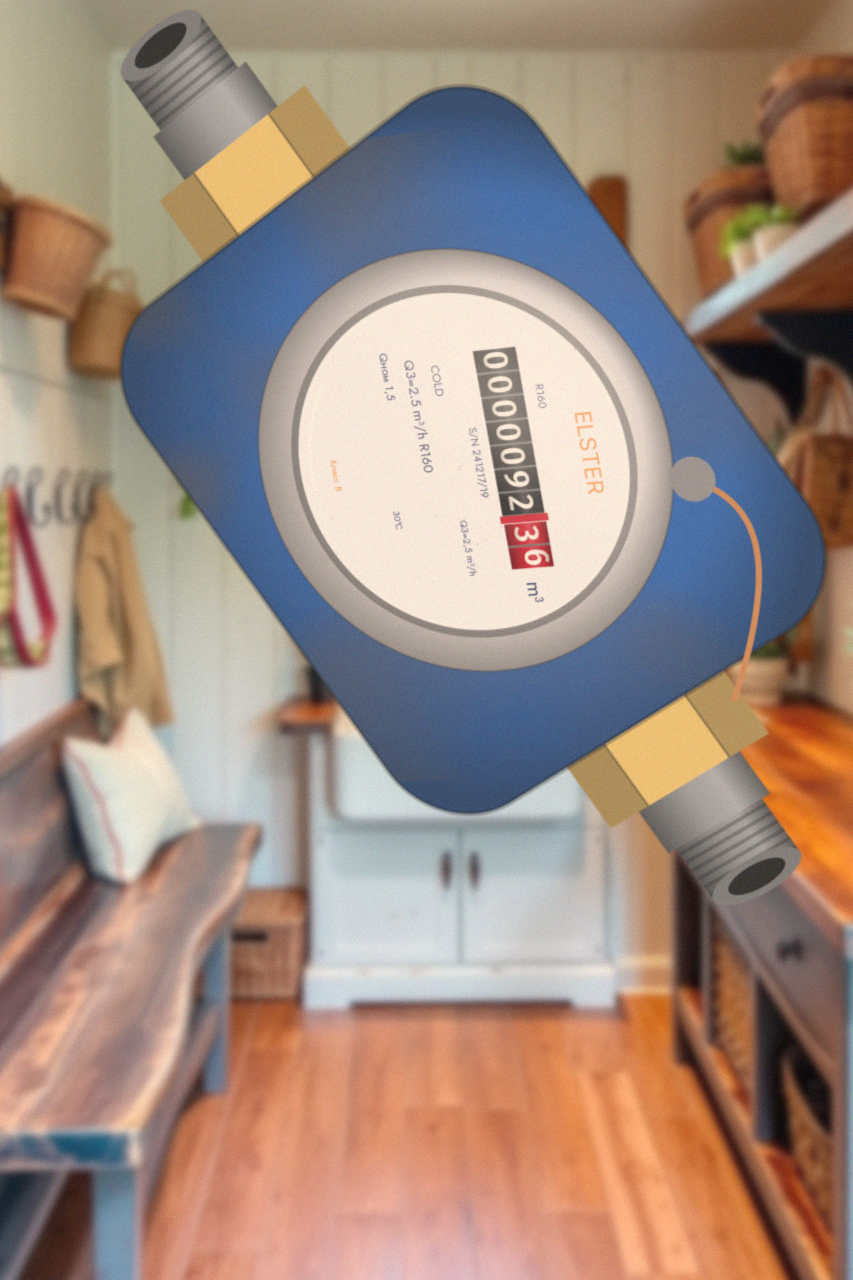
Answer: 92.36 m³
